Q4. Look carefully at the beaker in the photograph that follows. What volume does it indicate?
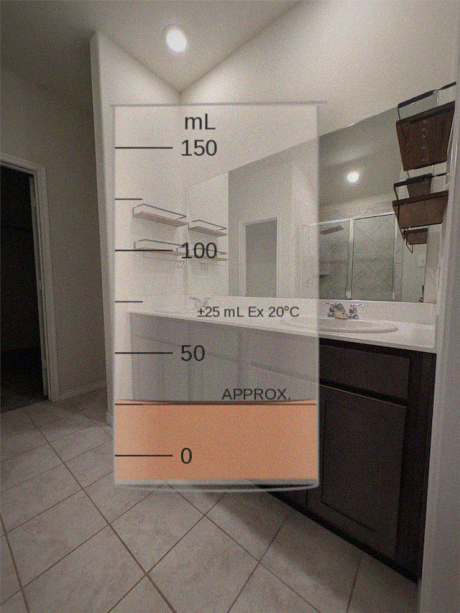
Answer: 25 mL
